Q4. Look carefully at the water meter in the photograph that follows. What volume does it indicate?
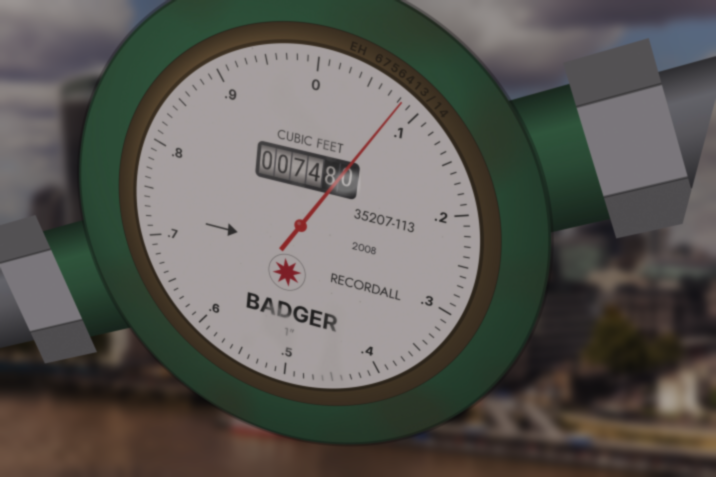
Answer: 7480.08 ft³
